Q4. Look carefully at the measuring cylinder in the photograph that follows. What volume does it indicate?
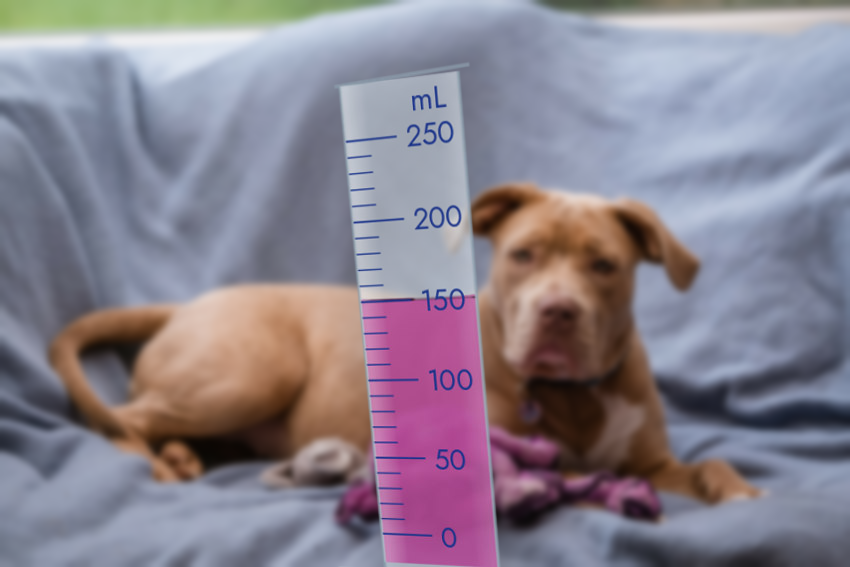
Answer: 150 mL
